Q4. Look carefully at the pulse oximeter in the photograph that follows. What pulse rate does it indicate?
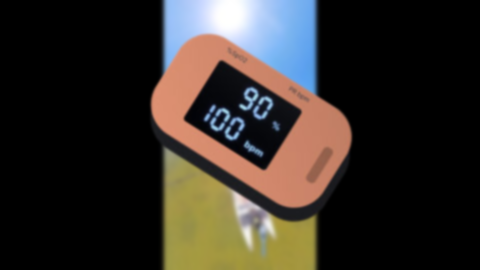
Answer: 100 bpm
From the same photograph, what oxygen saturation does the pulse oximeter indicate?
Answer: 90 %
